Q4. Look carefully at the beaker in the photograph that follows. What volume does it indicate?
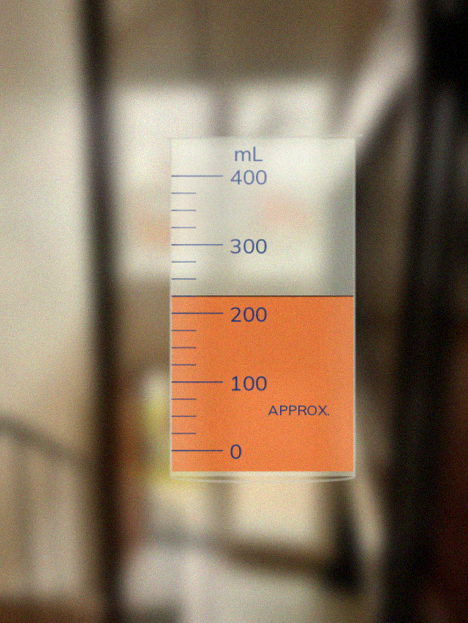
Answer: 225 mL
